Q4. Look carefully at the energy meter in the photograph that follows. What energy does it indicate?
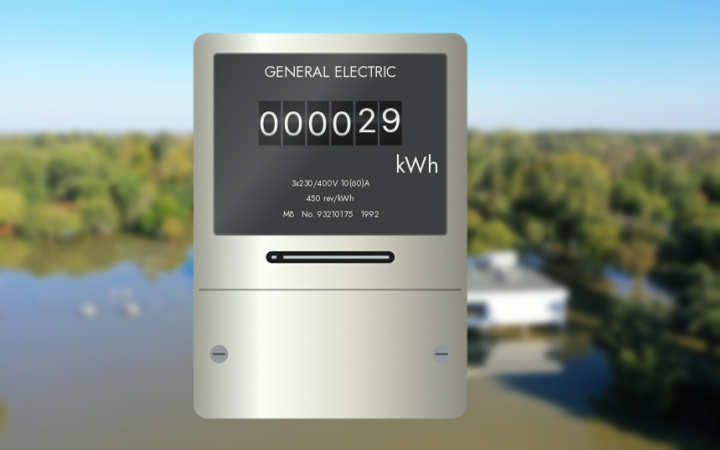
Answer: 29 kWh
